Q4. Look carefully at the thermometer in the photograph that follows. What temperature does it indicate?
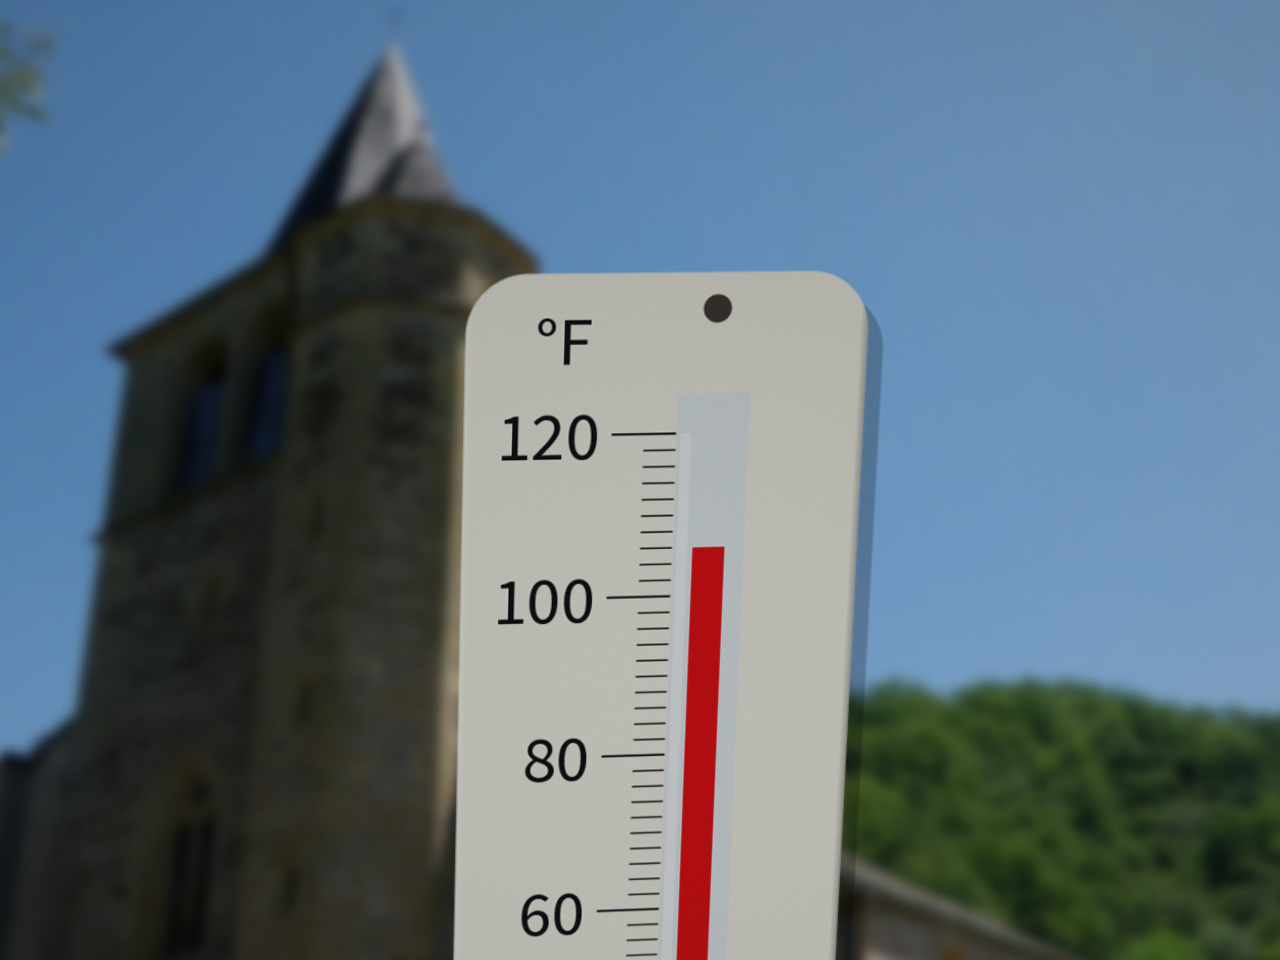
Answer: 106 °F
